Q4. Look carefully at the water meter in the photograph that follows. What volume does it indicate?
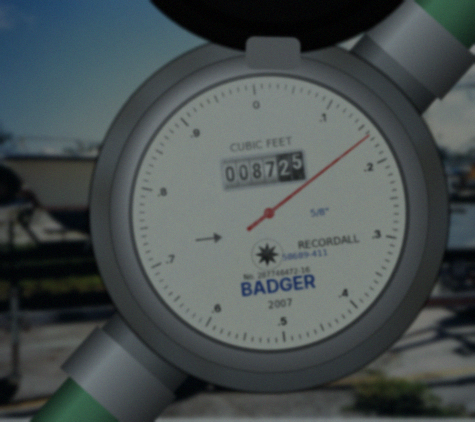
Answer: 8725.16 ft³
